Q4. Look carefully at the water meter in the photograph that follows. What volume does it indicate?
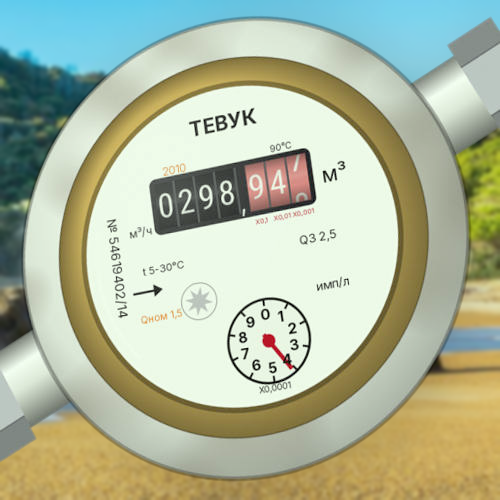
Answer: 298.9474 m³
